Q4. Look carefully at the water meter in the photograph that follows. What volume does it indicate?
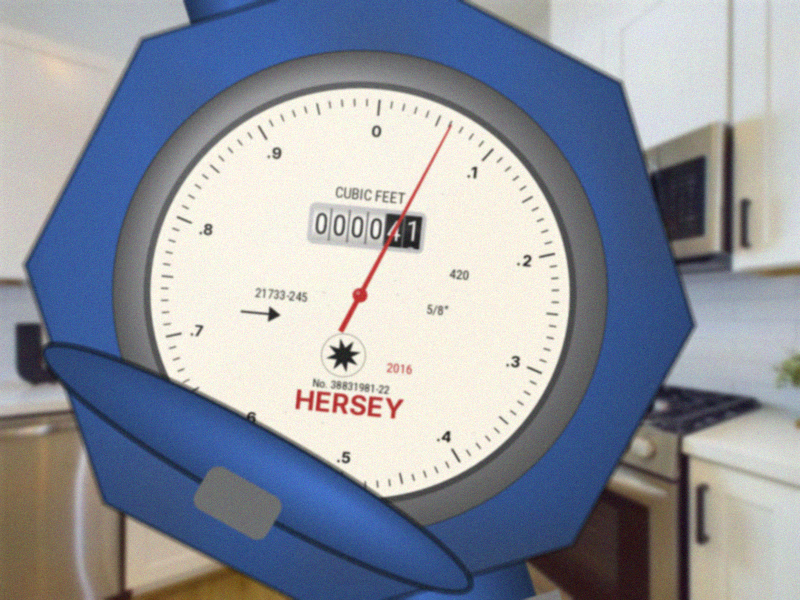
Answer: 41.06 ft³
